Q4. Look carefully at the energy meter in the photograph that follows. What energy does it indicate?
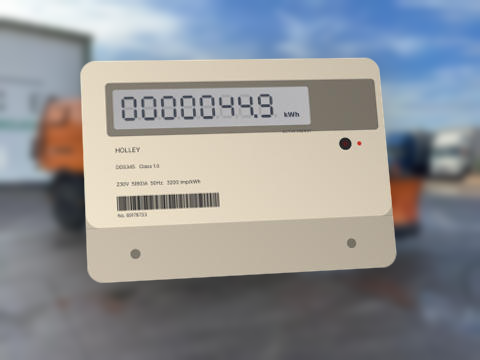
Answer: 44.9 kWh
